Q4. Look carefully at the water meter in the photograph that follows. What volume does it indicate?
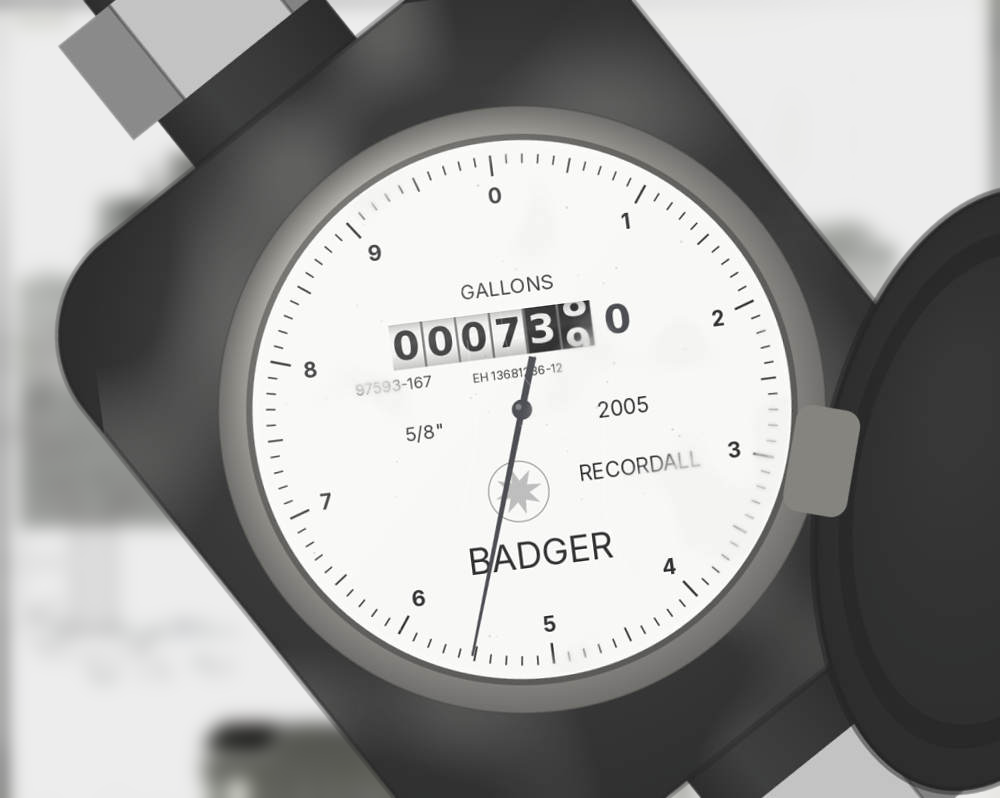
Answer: 7385.5 gal
